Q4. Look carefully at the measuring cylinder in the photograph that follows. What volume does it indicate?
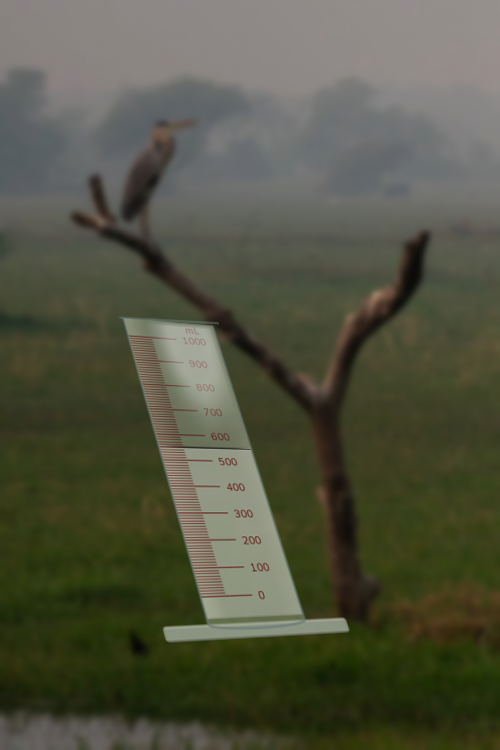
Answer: 550 mL
